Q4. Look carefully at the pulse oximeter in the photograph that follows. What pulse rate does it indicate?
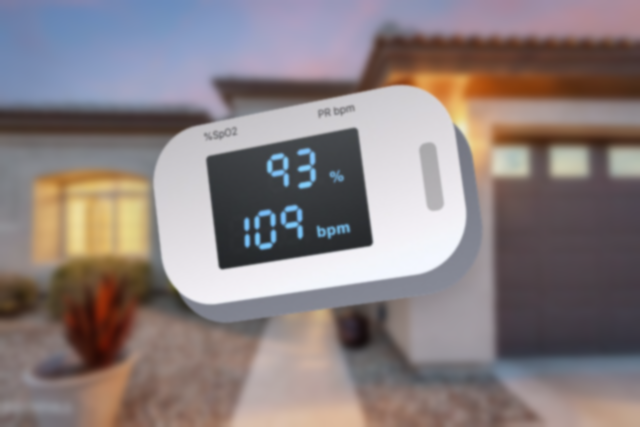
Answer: 109 bpm
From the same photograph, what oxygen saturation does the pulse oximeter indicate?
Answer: 93 %
